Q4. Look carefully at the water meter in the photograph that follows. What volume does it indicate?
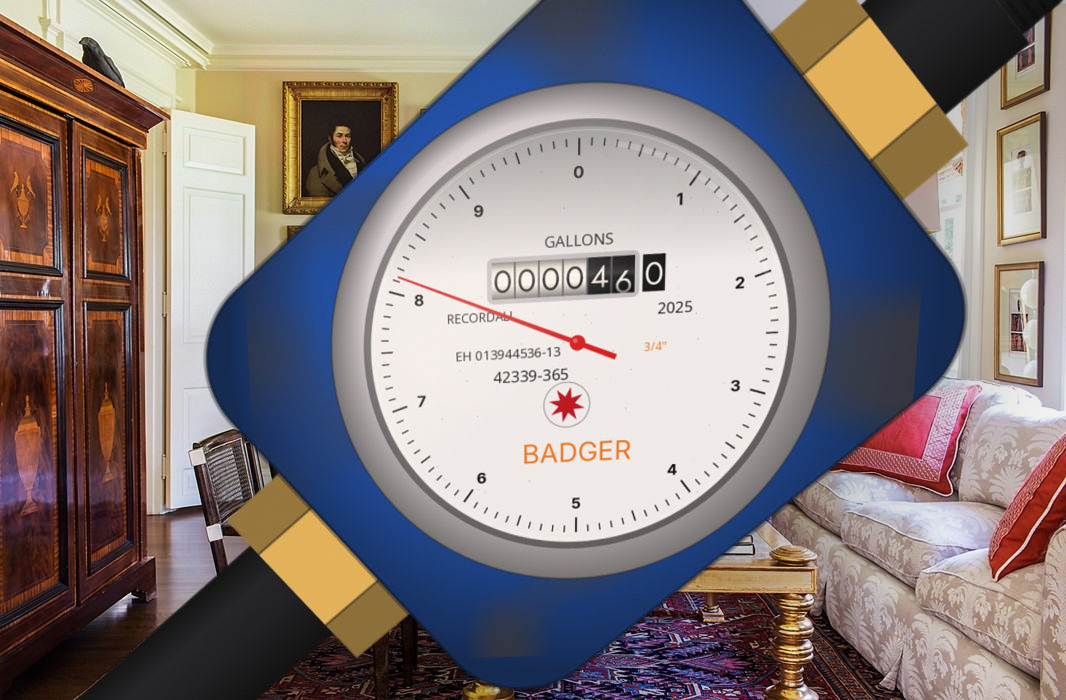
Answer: 458.1 gal
